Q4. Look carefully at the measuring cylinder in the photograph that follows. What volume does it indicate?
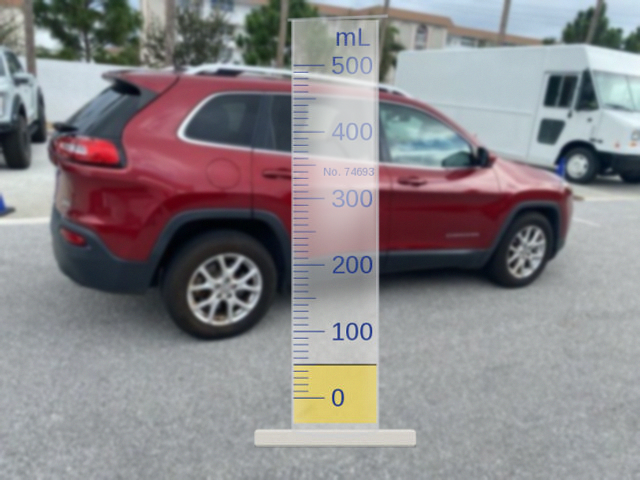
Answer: 50 mL
